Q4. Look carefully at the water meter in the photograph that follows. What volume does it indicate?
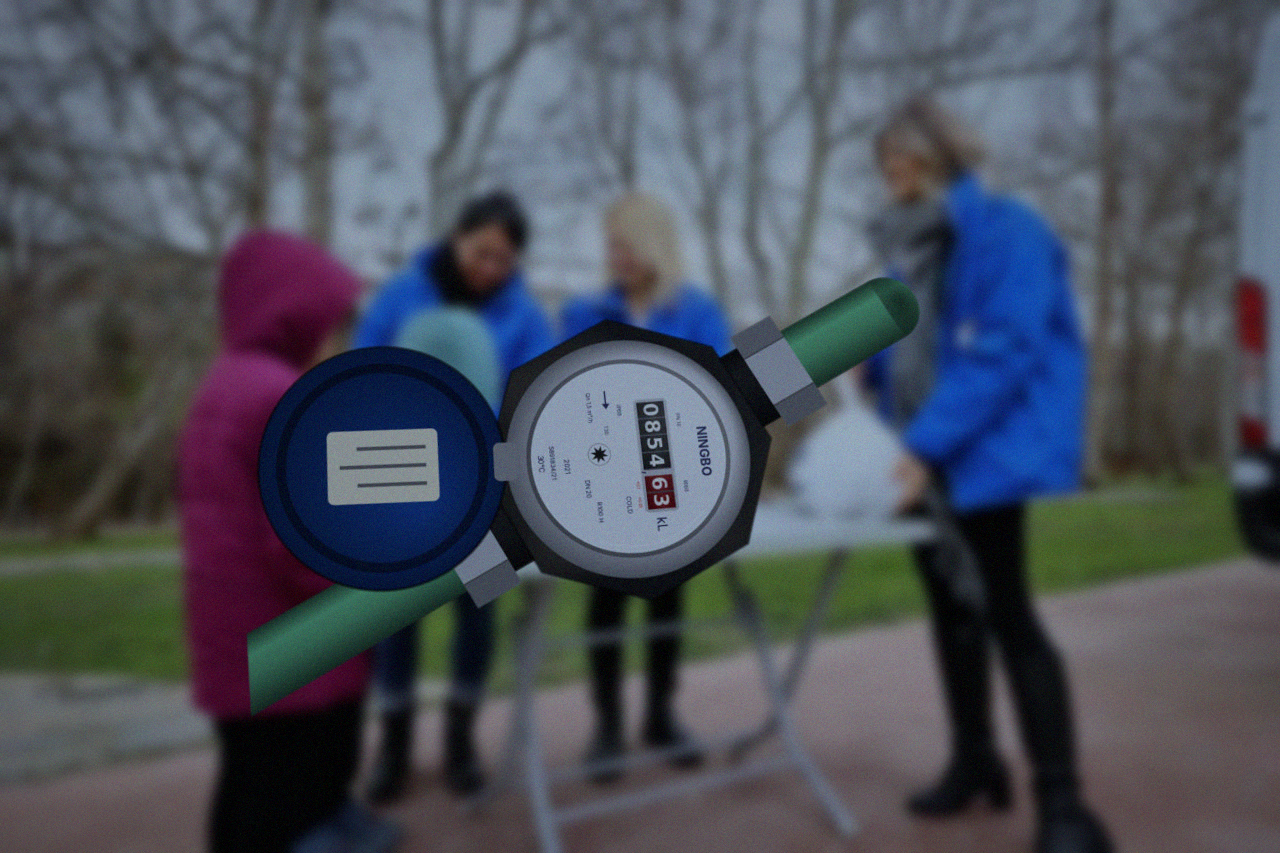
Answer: 854.63 kL
